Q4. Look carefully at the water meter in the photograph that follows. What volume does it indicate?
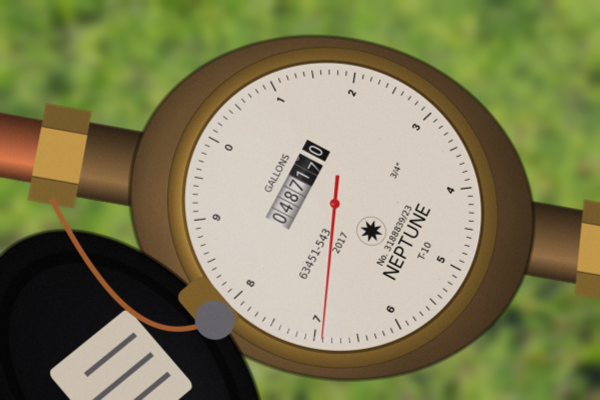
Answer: 487166.9 gal
